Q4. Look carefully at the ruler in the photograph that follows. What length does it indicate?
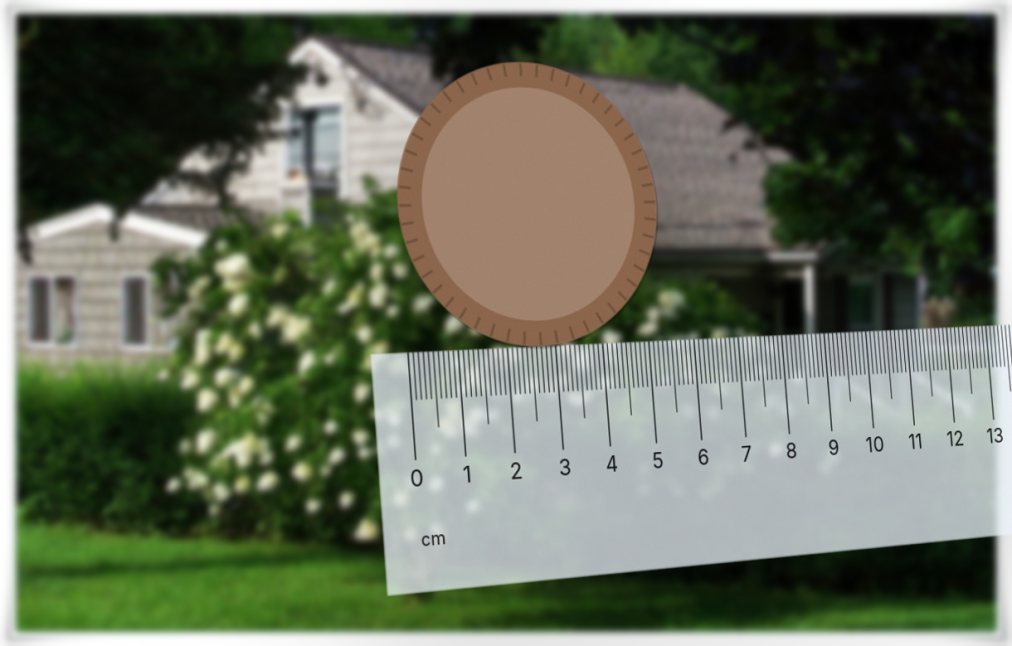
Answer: 5.4 cm
